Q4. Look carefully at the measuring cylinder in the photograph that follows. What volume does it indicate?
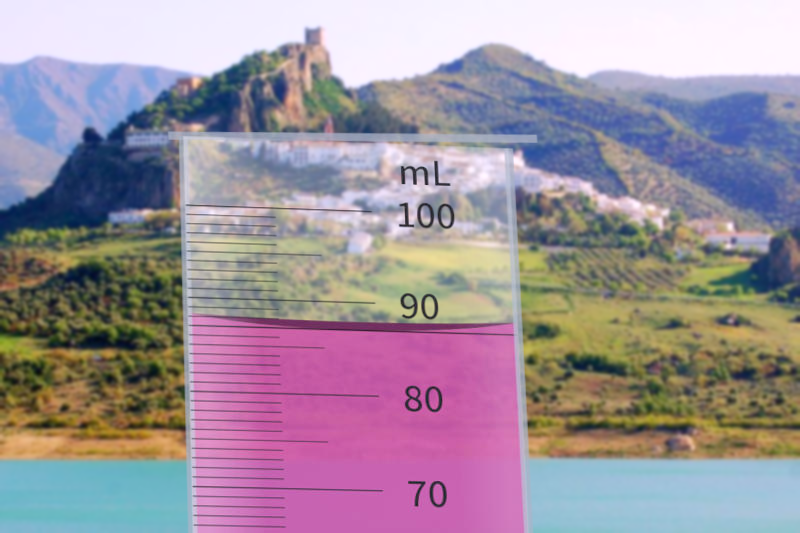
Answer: 87 mL
